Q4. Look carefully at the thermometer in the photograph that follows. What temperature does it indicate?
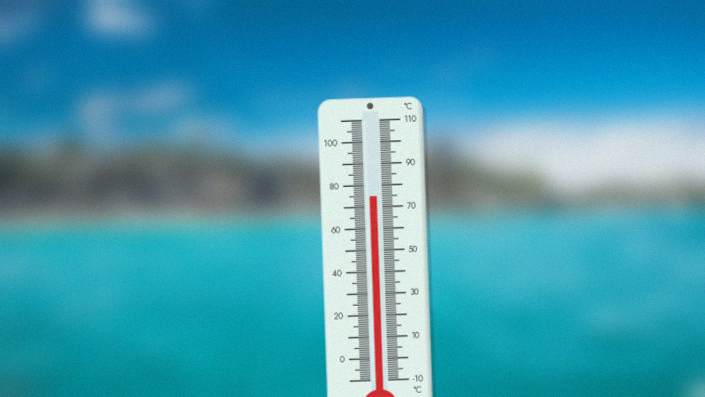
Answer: 75 °C
